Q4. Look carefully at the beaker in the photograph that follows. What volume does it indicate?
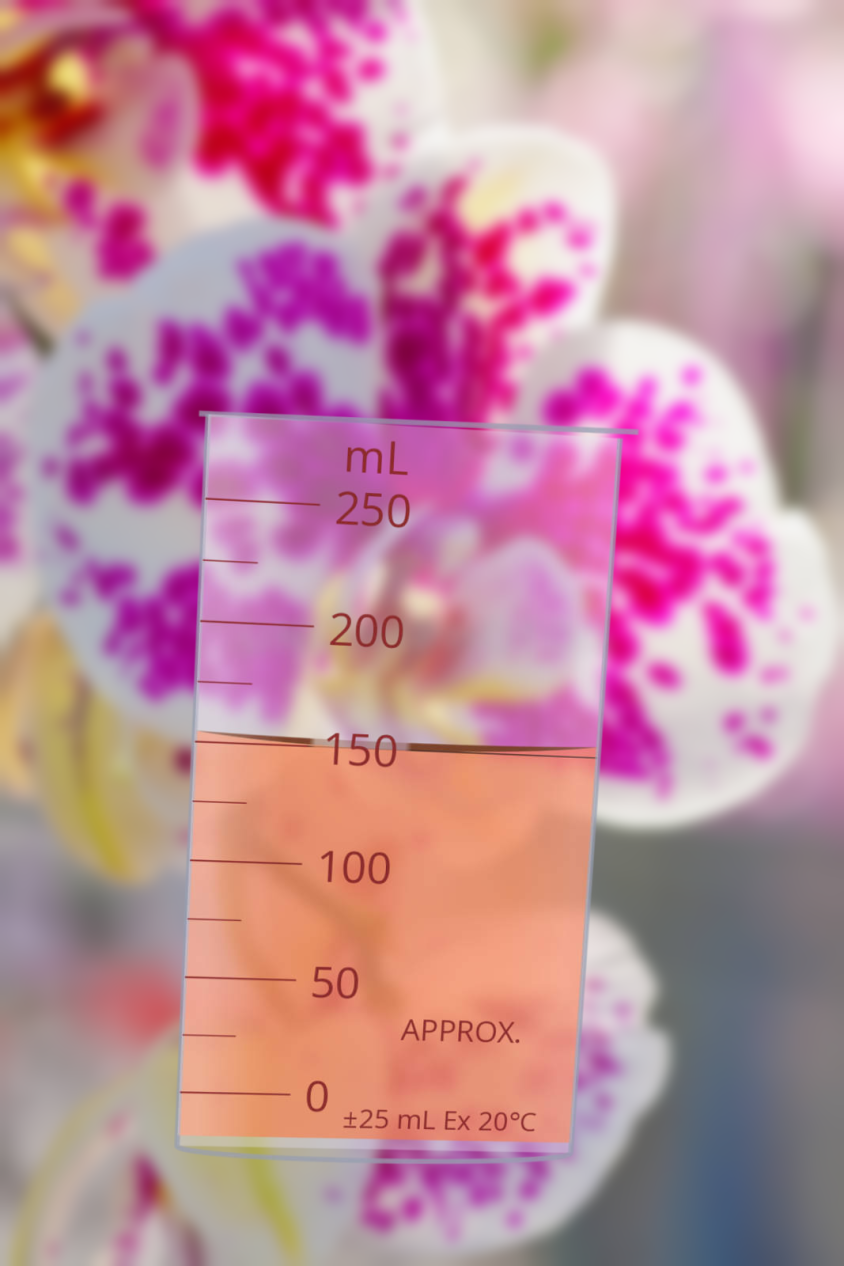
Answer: 150 mL
